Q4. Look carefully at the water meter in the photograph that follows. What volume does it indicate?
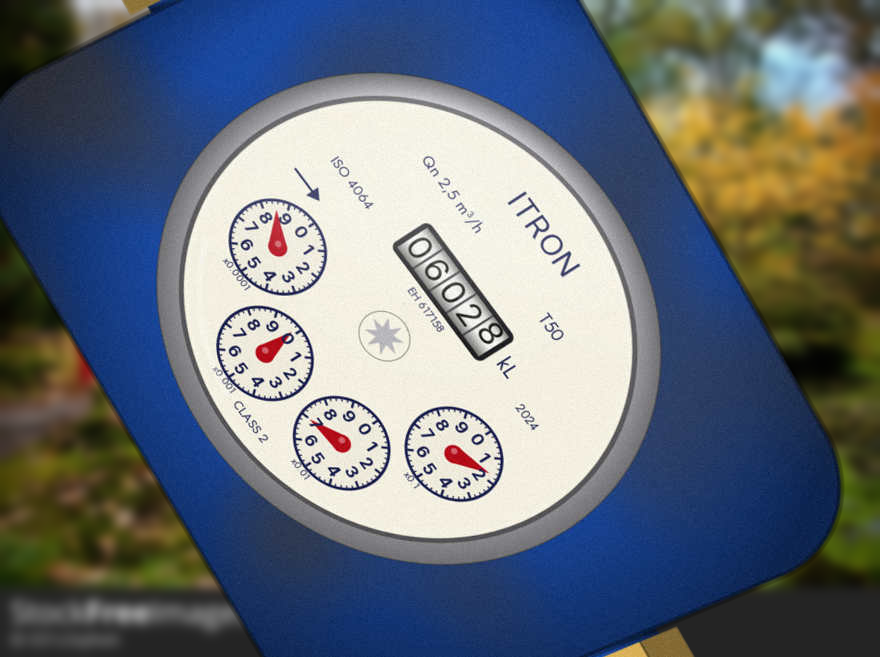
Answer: 6028.1698 kL
